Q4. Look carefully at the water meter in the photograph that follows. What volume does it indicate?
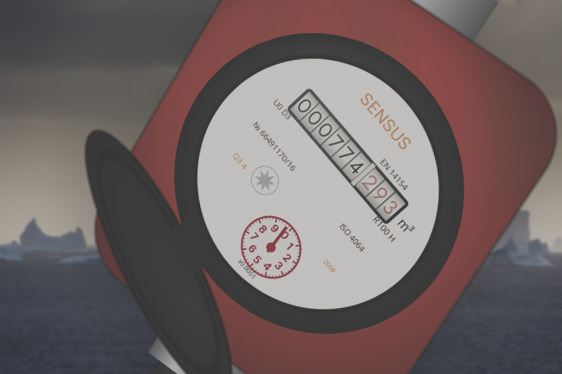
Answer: 774.2929 m³
